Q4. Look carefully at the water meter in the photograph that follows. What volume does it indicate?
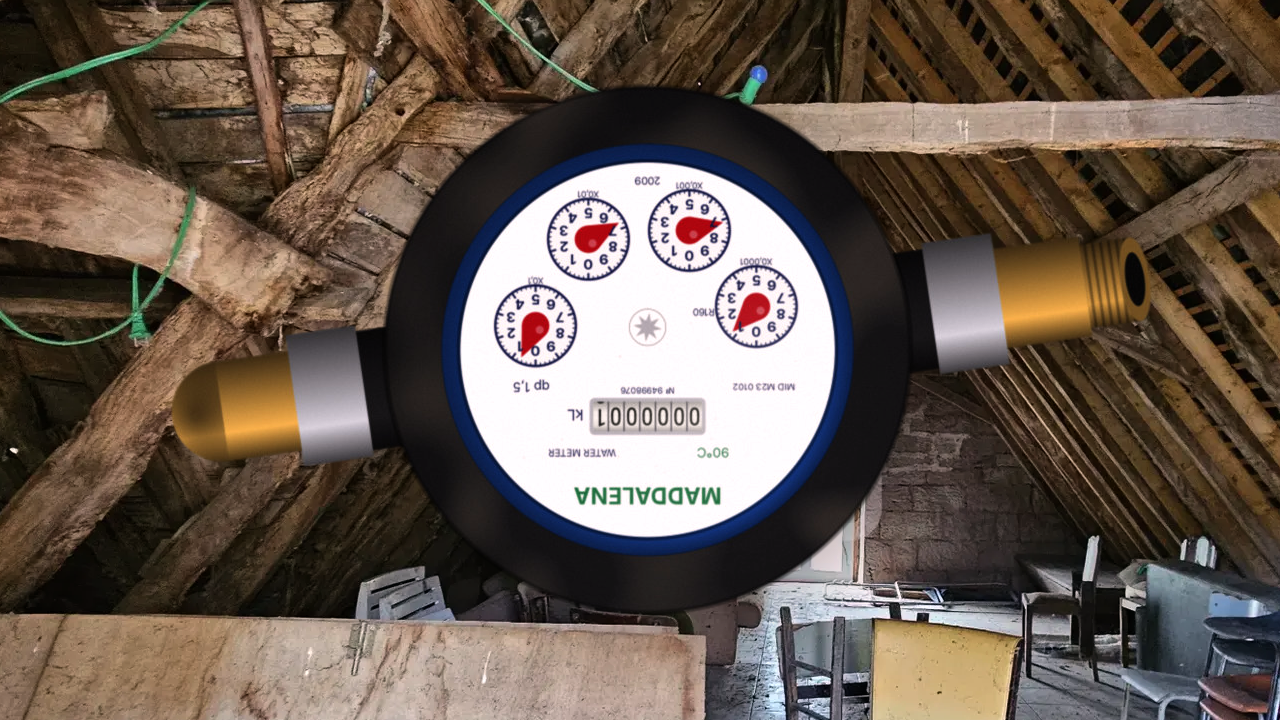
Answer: 1.0671 kL
